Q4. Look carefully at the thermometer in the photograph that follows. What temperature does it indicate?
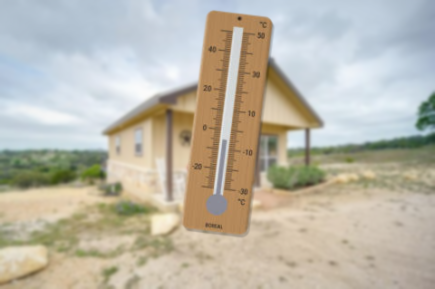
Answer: -5 °C
